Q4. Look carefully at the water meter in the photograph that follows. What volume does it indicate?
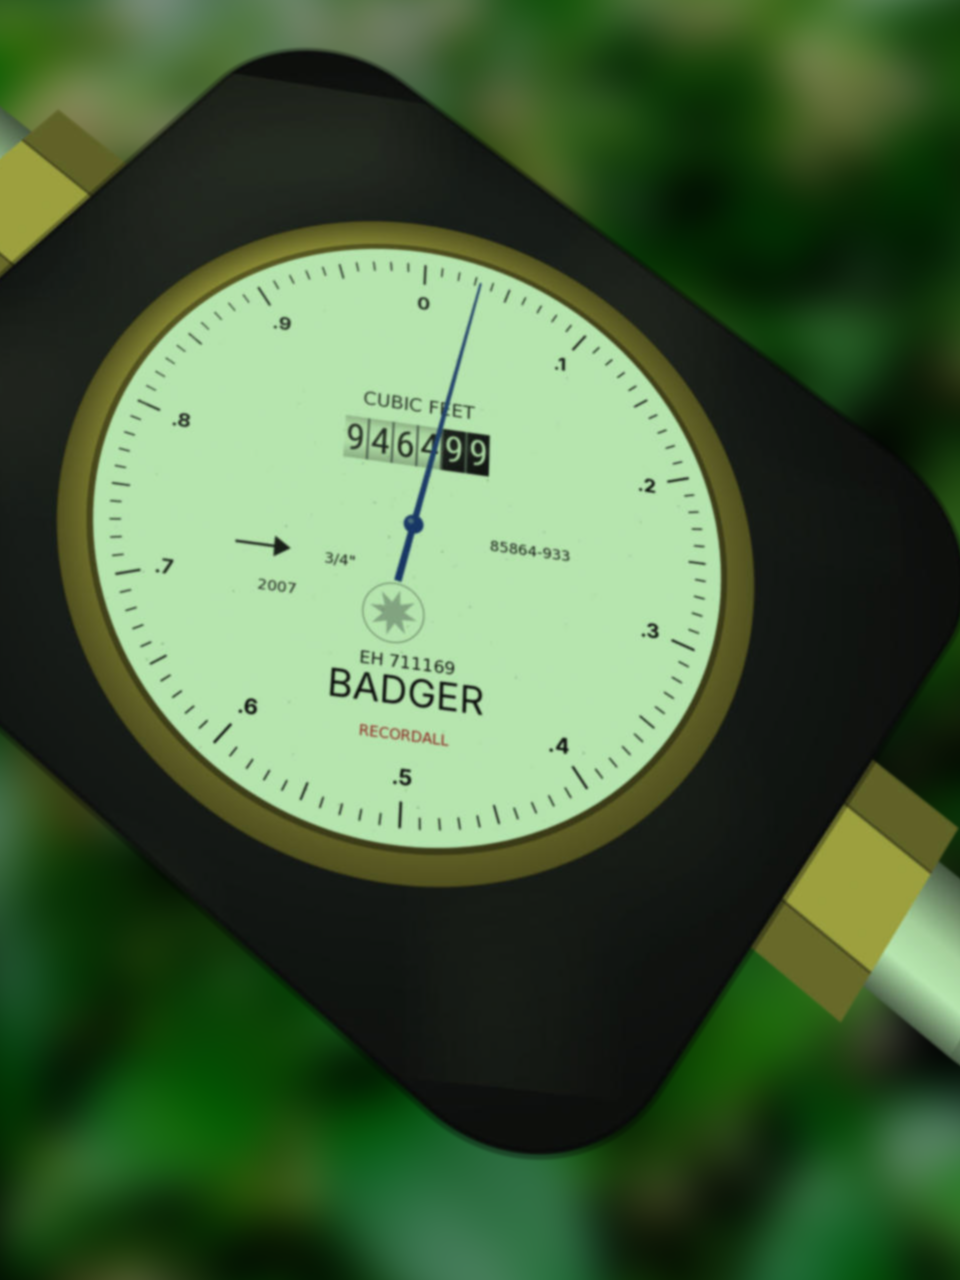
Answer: 946499.03 ft³
